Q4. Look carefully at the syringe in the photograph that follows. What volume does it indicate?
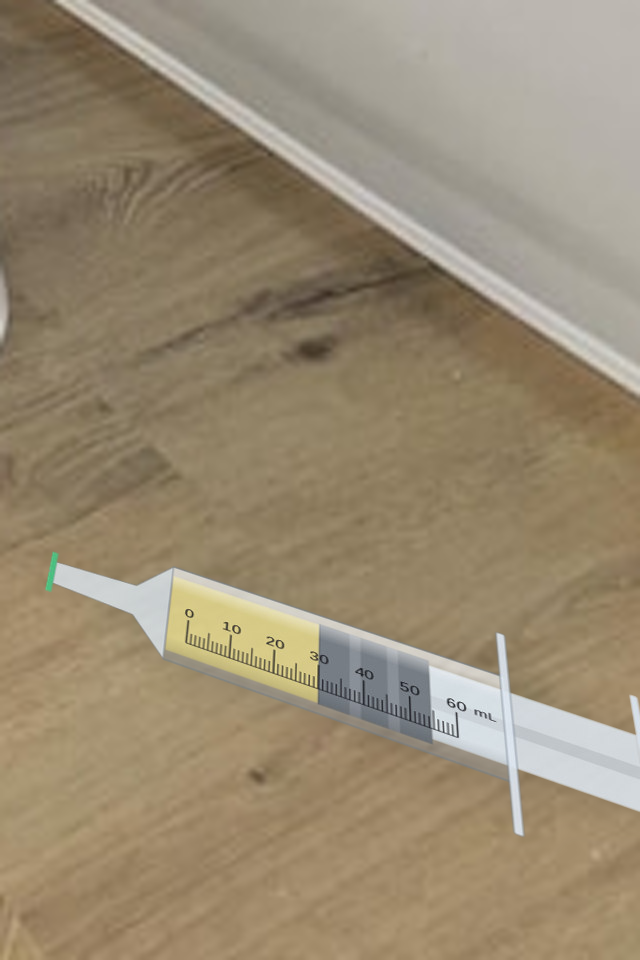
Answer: 30 mL
